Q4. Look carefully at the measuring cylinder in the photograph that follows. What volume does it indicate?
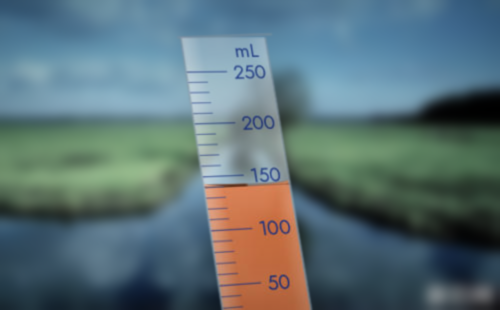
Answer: 140 mL
